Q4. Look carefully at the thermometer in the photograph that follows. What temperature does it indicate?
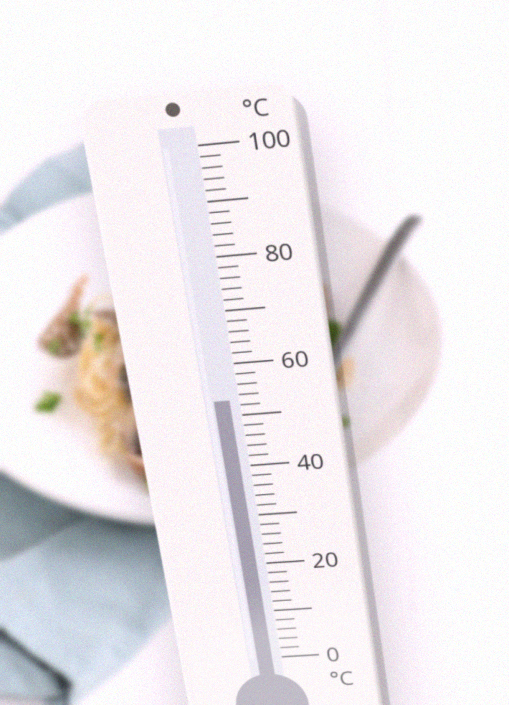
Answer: 53 °C
